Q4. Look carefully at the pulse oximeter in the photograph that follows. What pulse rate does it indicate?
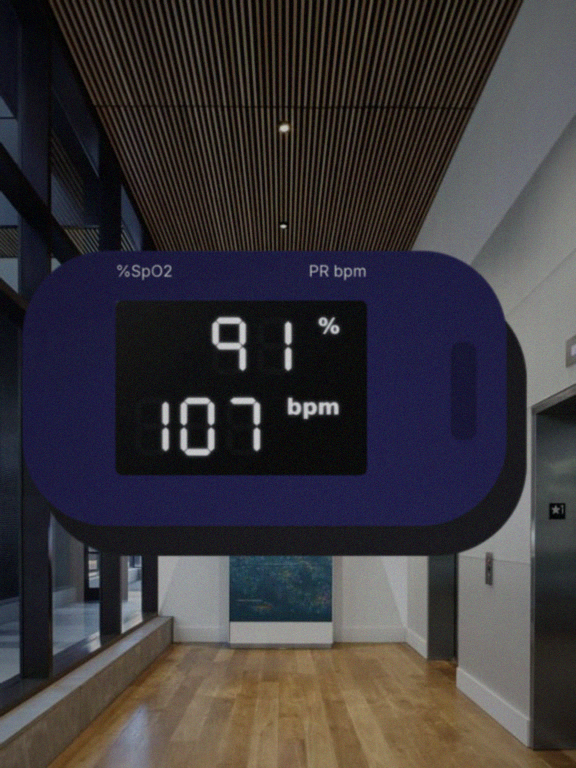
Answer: 107 bpm
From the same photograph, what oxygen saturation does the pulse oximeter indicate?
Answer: 91 %
